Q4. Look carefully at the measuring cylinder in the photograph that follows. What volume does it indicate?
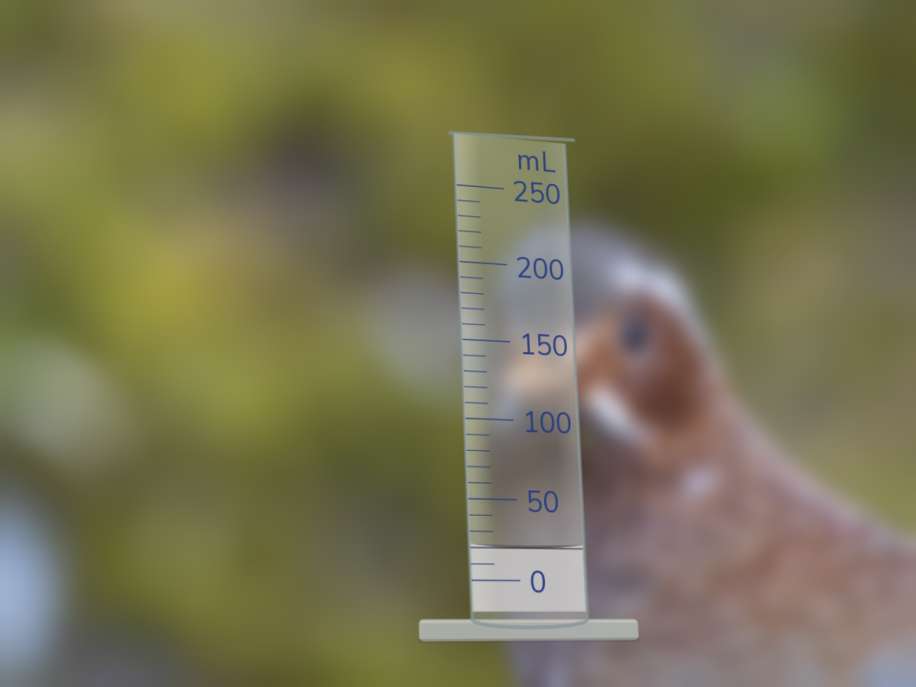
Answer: 20 mL
